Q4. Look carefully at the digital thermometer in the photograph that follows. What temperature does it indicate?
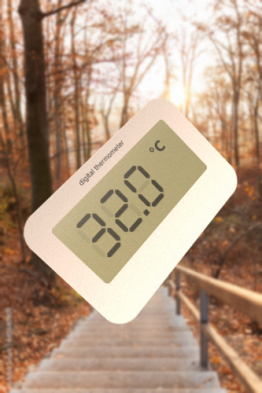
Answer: 32.0 °C
